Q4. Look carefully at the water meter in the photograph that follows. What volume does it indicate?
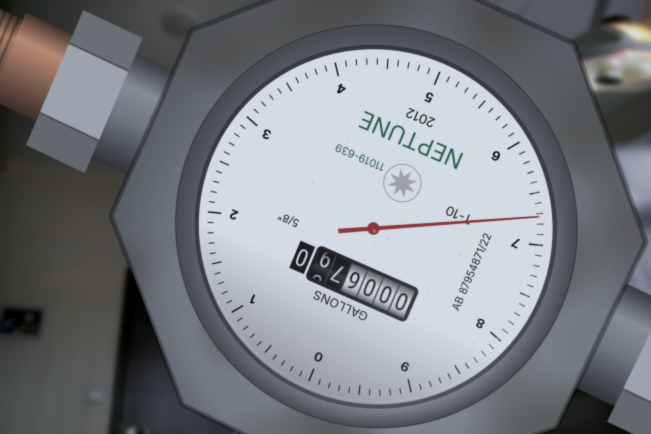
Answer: 6786.7 gal
